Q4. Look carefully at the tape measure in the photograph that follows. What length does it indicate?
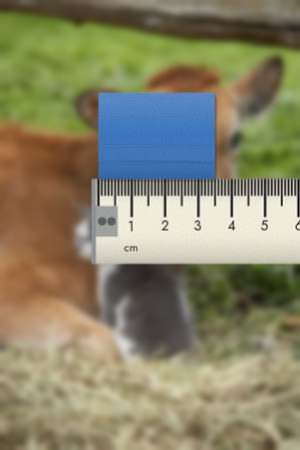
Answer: 3.5 cm
